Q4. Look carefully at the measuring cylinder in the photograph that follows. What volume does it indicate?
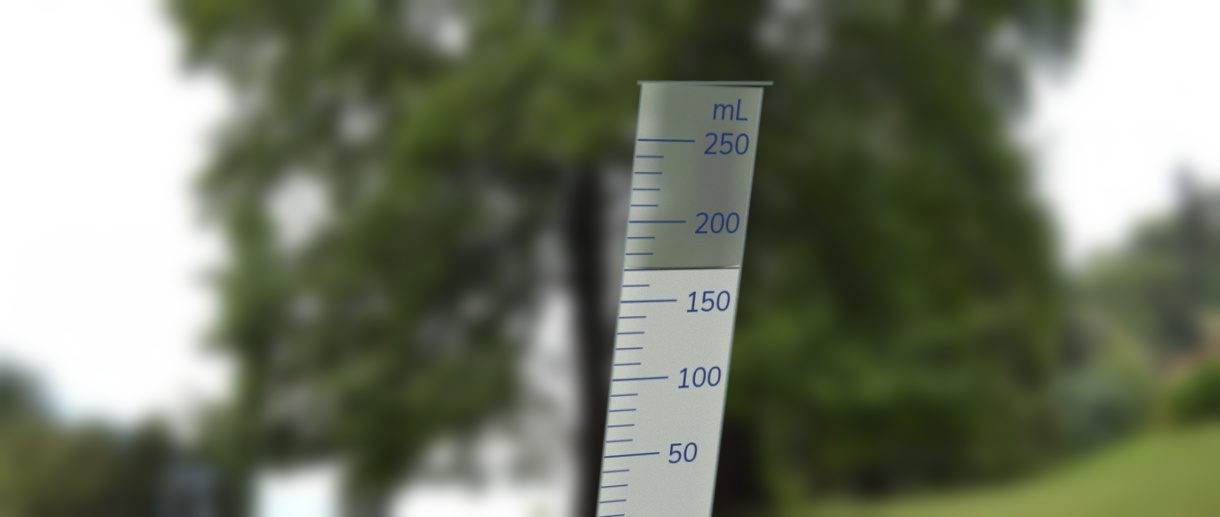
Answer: 170 mL
